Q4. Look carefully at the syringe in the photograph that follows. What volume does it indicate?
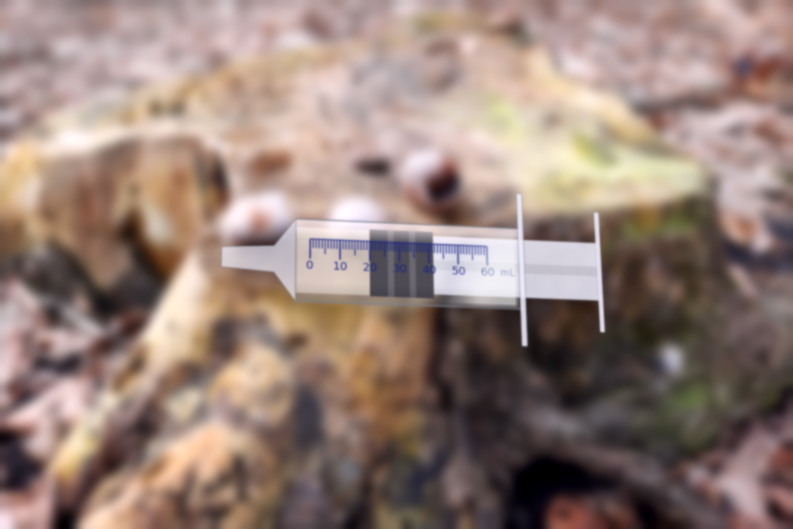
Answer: 20 mL
